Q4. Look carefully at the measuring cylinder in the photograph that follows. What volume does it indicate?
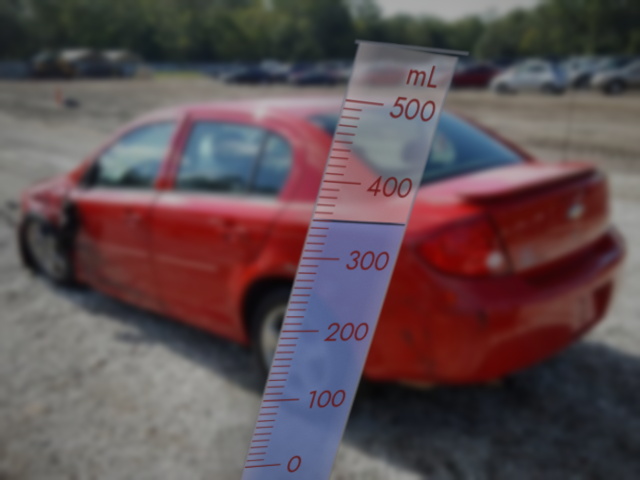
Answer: 350 mL
